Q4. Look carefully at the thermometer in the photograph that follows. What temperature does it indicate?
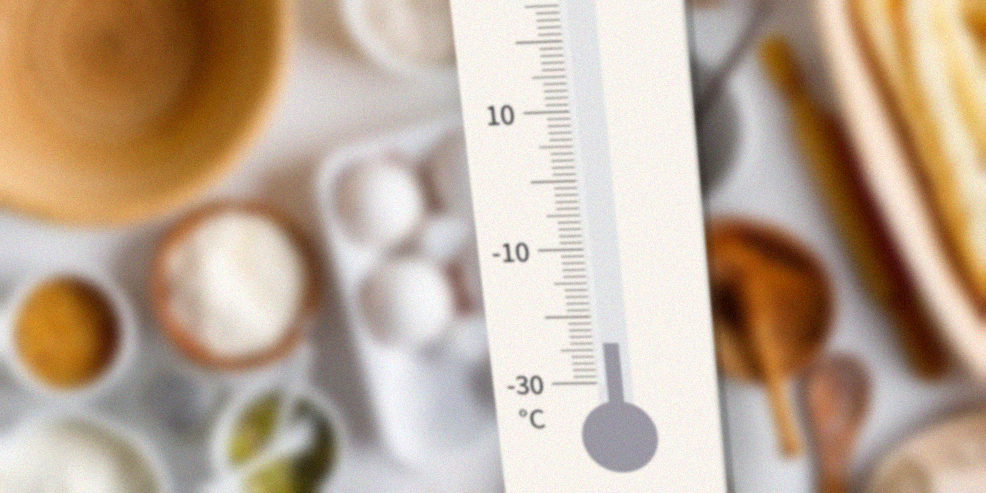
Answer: -24 °C
